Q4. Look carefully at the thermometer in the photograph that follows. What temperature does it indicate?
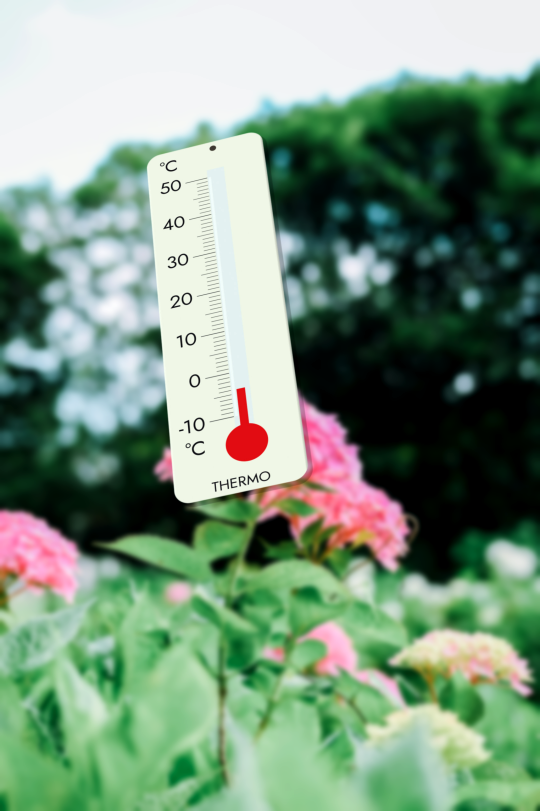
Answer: -4 °C
